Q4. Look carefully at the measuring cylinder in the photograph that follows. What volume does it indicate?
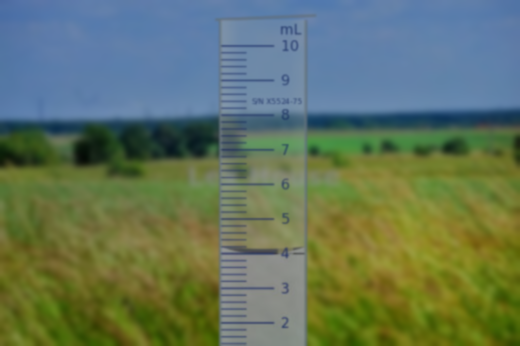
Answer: 4 mL
